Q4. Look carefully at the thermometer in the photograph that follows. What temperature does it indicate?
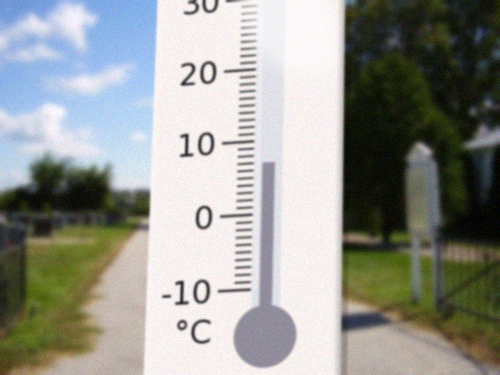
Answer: 7 °C
